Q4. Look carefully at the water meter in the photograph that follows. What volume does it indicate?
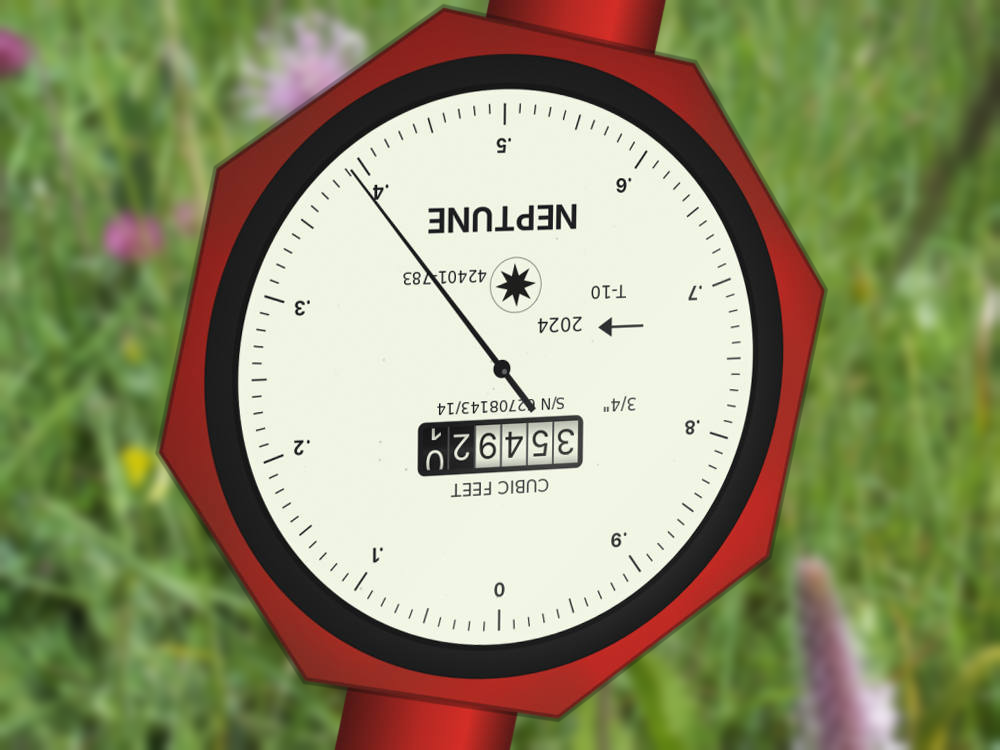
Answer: 354920.39 ft³
